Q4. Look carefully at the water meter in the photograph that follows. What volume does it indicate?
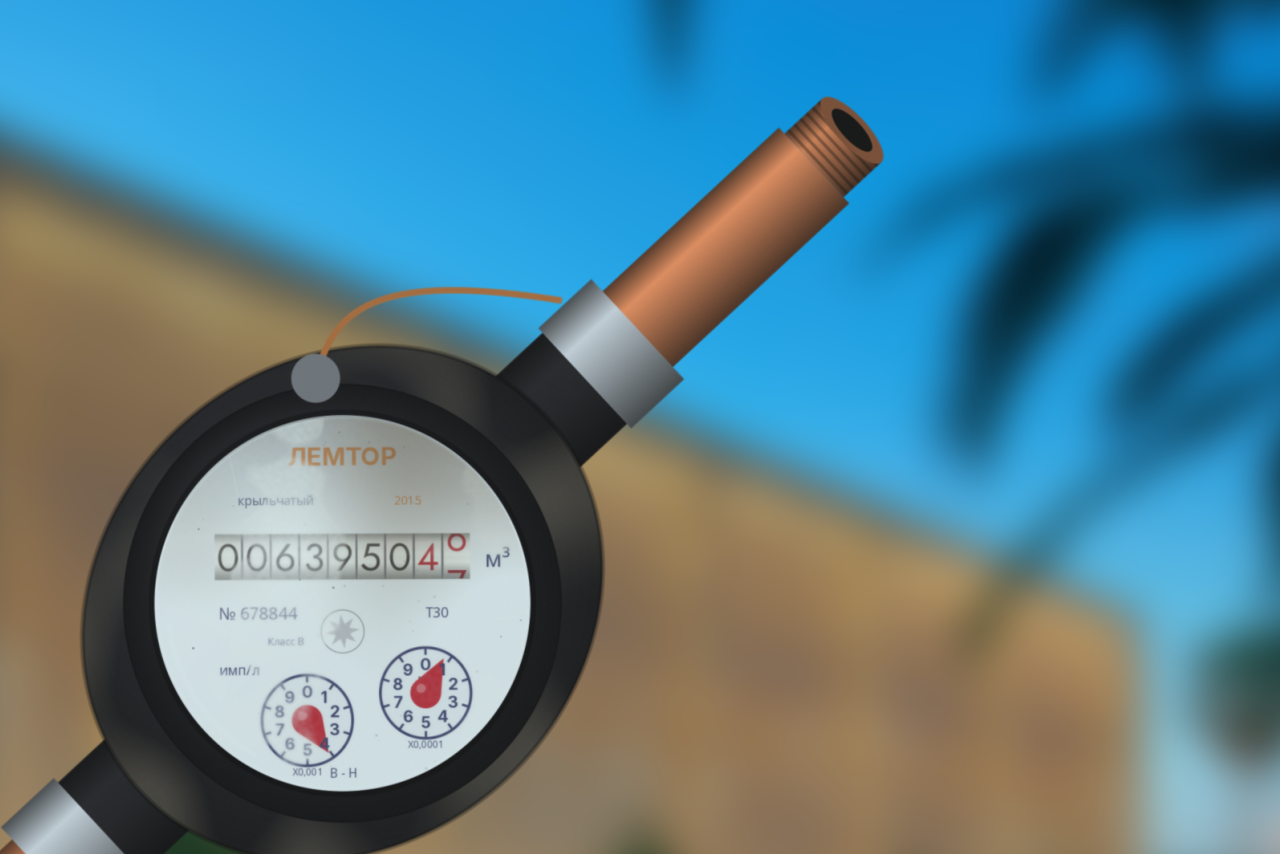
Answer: 63950.4640 m³
